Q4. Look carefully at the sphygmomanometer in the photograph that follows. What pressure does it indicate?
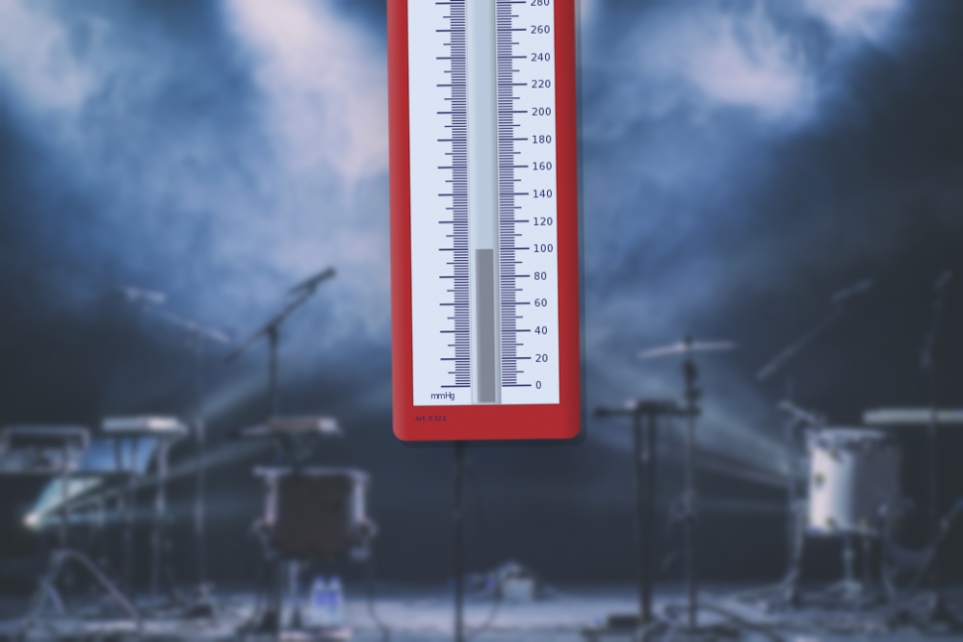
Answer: 100 mmHg
